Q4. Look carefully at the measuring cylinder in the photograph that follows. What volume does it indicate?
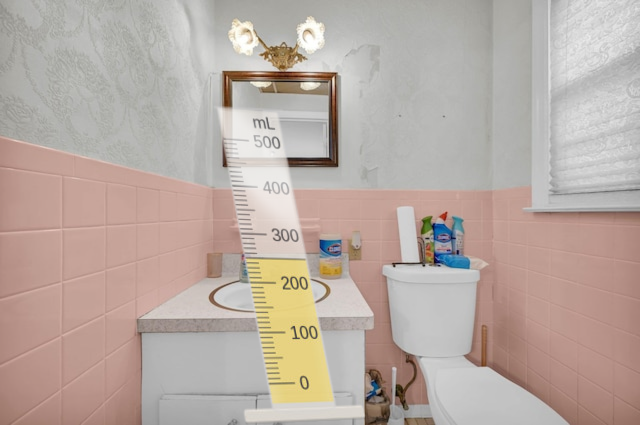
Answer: 250 mL
